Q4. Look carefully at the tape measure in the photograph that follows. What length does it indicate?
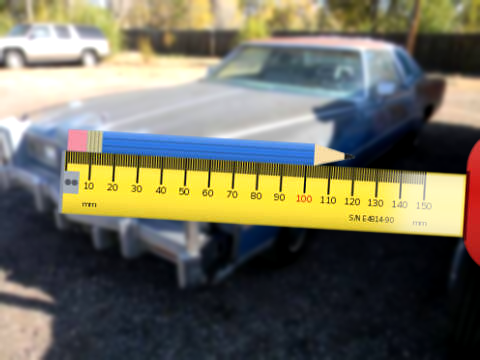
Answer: 120 mm
